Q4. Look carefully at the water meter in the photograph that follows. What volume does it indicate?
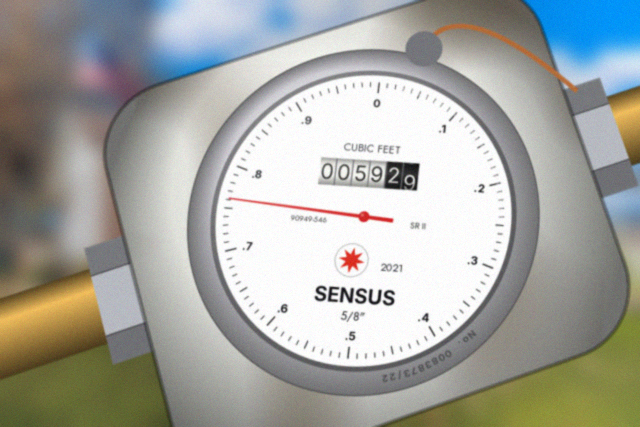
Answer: 5928.76 ft³
